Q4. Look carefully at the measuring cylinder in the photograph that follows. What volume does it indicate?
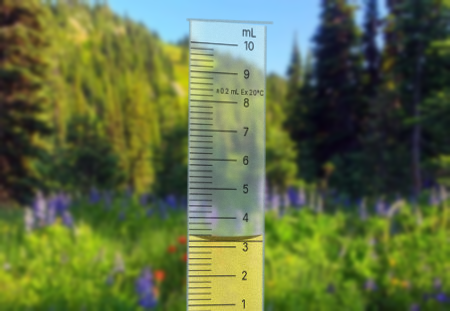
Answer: 3.2 mL
